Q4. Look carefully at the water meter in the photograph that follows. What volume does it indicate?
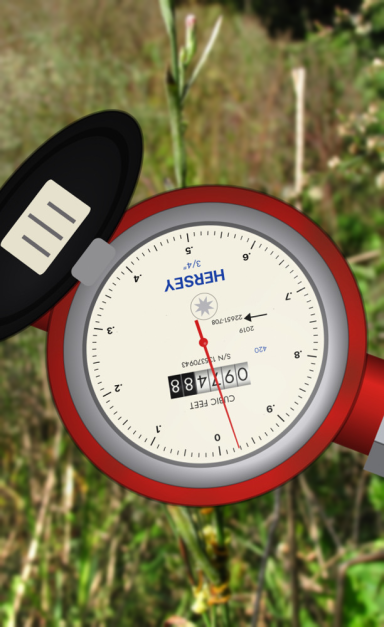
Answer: 97487.97 ft³
